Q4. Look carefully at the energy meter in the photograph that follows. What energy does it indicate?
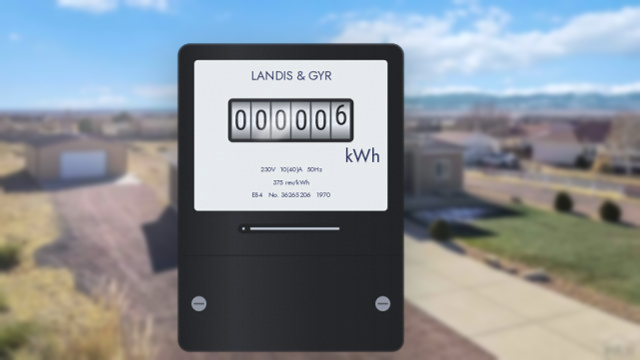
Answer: 6 kWh
